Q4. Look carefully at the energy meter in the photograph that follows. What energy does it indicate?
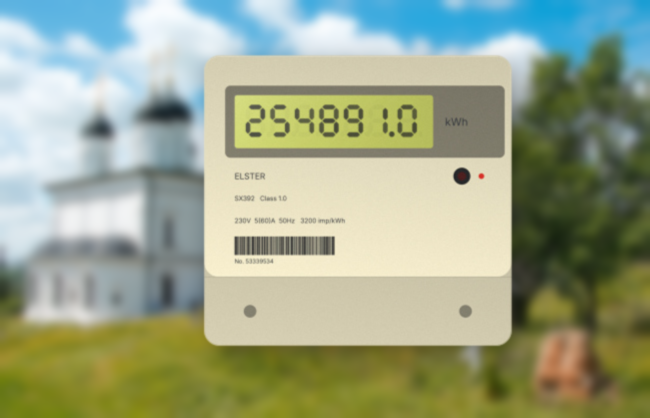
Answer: 254891.0 kWh
